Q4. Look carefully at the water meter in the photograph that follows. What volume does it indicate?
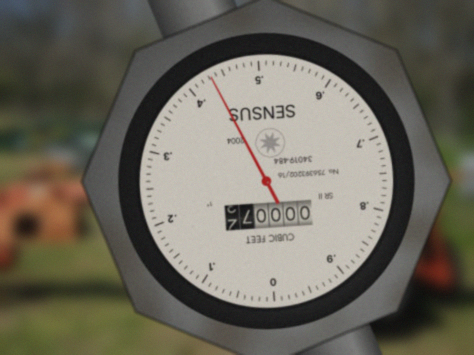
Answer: 72.43 ft³
